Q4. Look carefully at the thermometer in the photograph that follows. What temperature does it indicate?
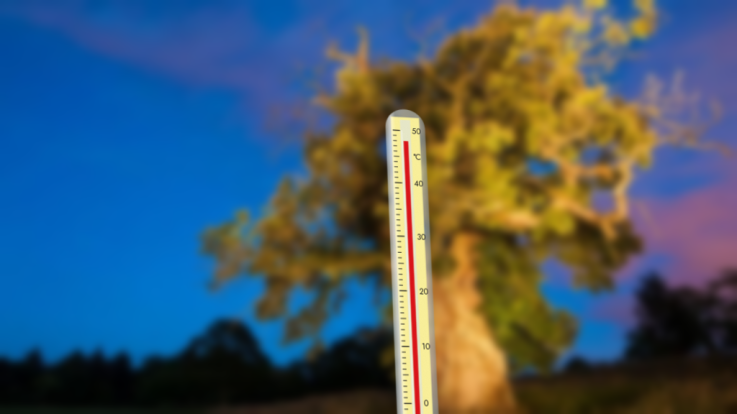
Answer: 48 °C
